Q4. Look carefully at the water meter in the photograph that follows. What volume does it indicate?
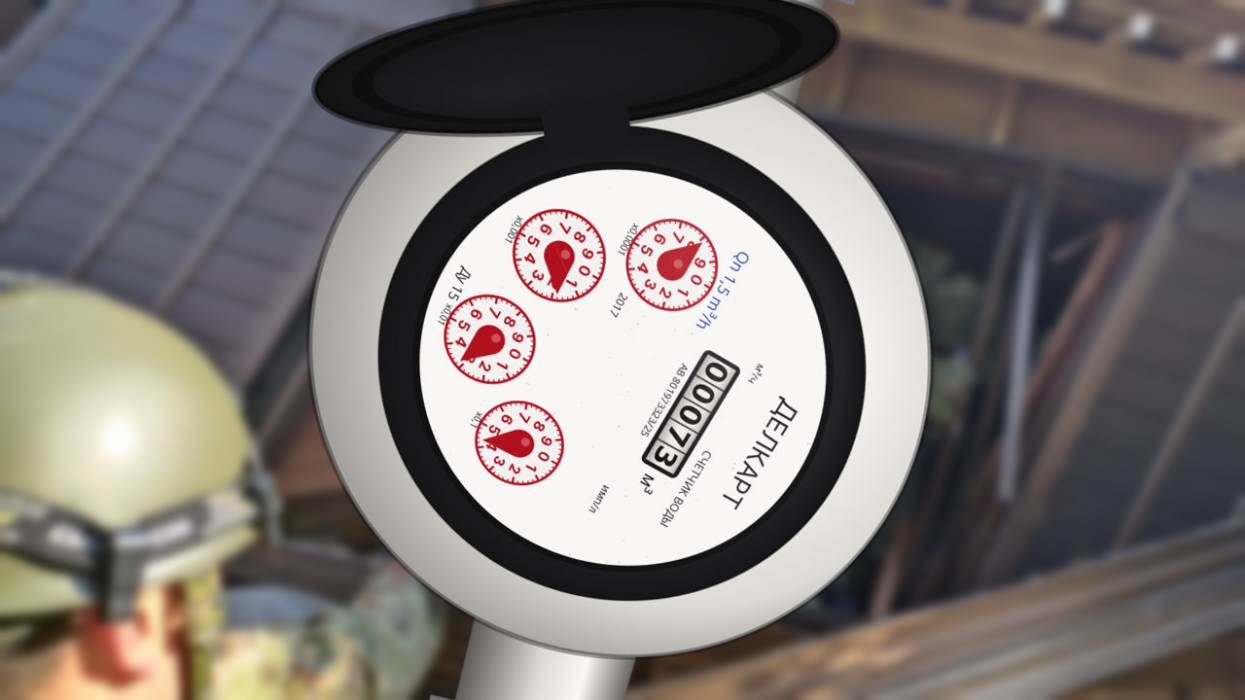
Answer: 73.4318 m³
